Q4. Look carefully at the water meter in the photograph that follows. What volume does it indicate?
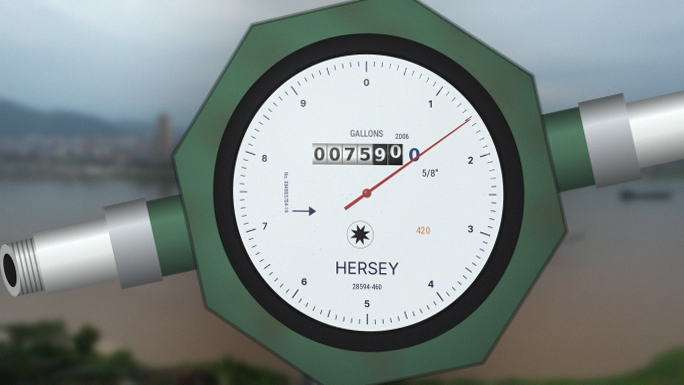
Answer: 75901.5 gal
